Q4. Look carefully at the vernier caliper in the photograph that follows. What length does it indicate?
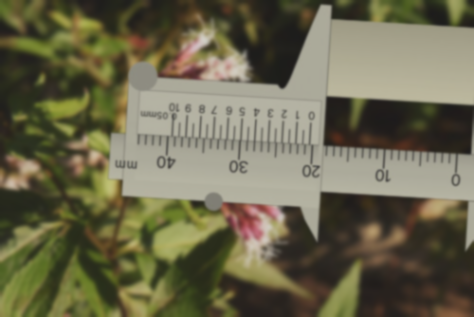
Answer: 20.4 mm
